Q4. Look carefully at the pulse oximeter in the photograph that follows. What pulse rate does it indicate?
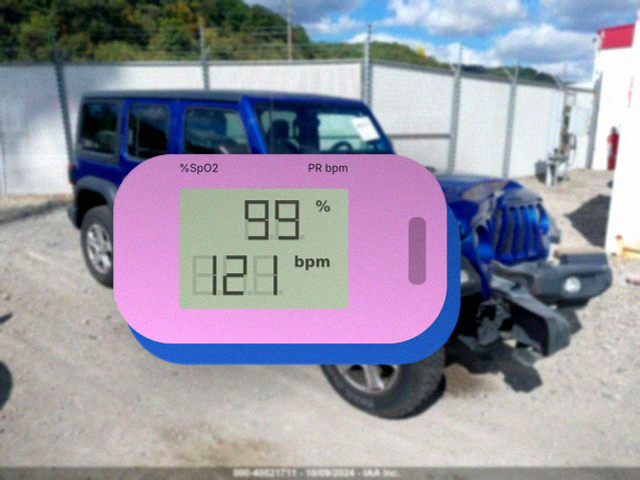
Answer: 121 bpm
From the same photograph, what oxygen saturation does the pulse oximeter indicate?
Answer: 99 %
